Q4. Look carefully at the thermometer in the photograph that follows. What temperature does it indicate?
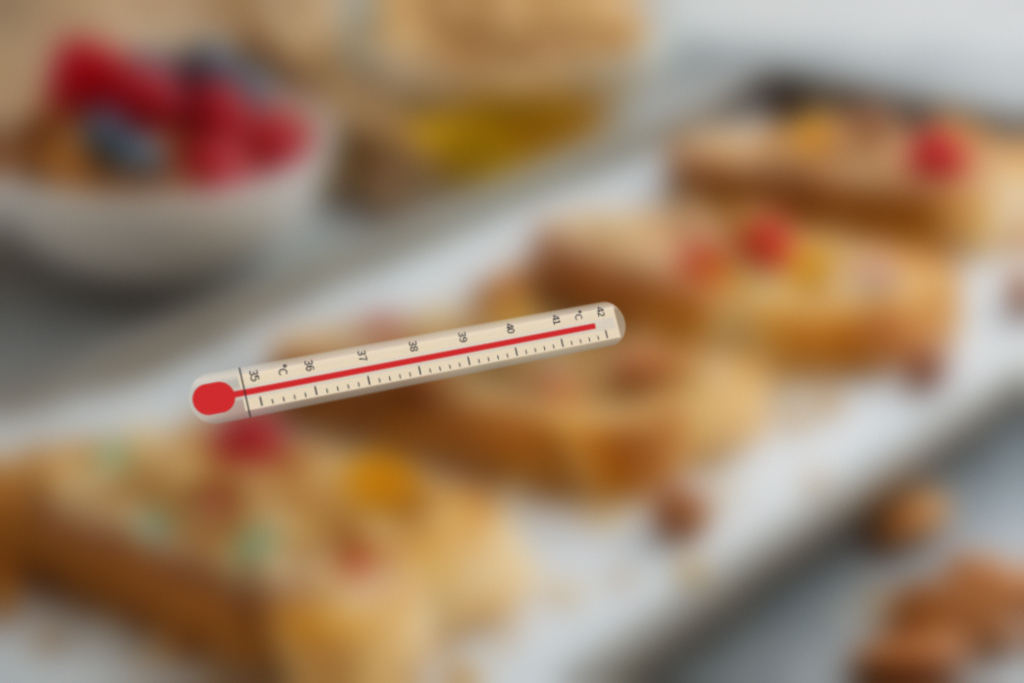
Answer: 41.8 °C
